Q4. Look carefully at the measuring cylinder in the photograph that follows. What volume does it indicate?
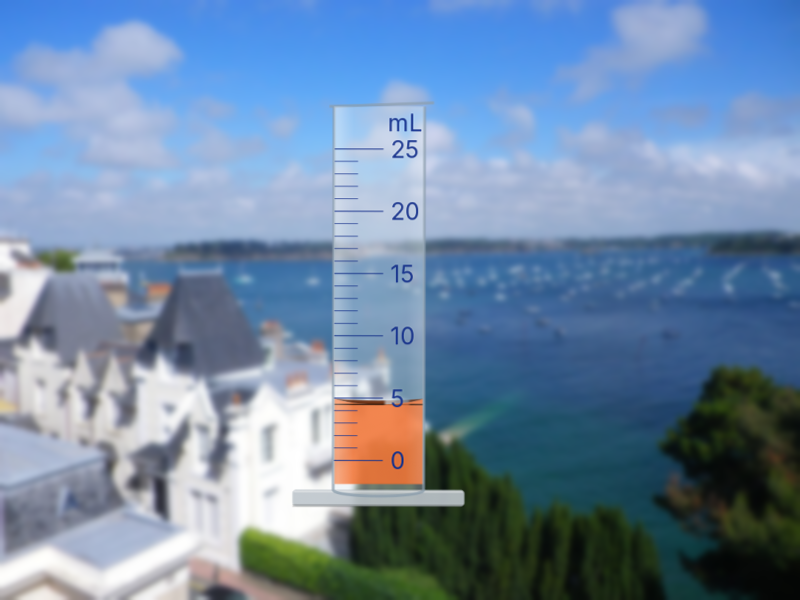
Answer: 4.5 mL
